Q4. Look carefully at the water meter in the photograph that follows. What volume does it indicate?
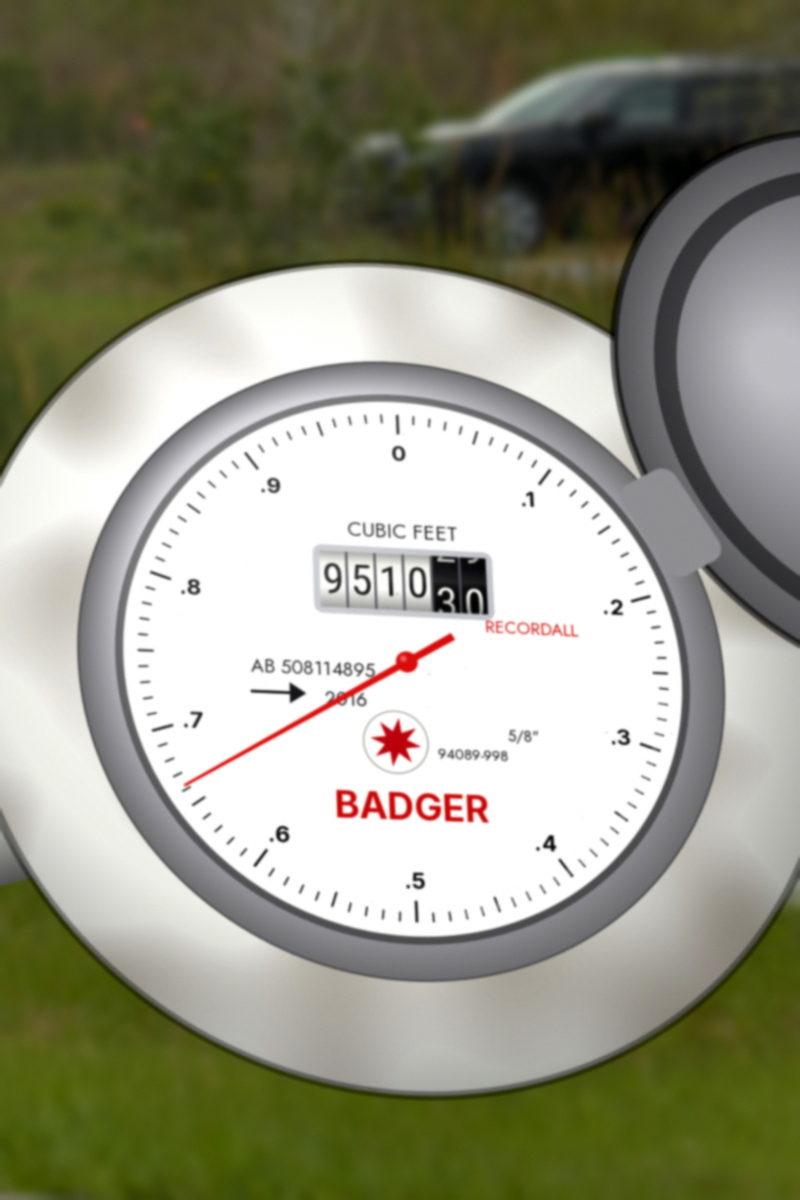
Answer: 951029.66 ft³
